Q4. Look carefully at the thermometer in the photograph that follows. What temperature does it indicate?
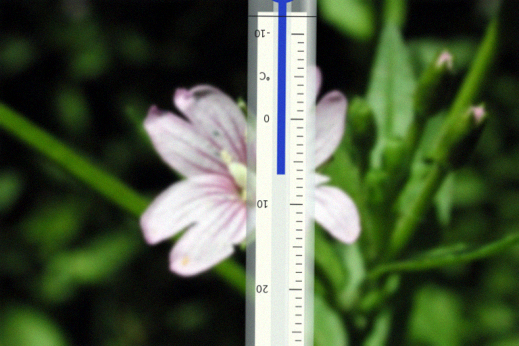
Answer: 6.5 °C
